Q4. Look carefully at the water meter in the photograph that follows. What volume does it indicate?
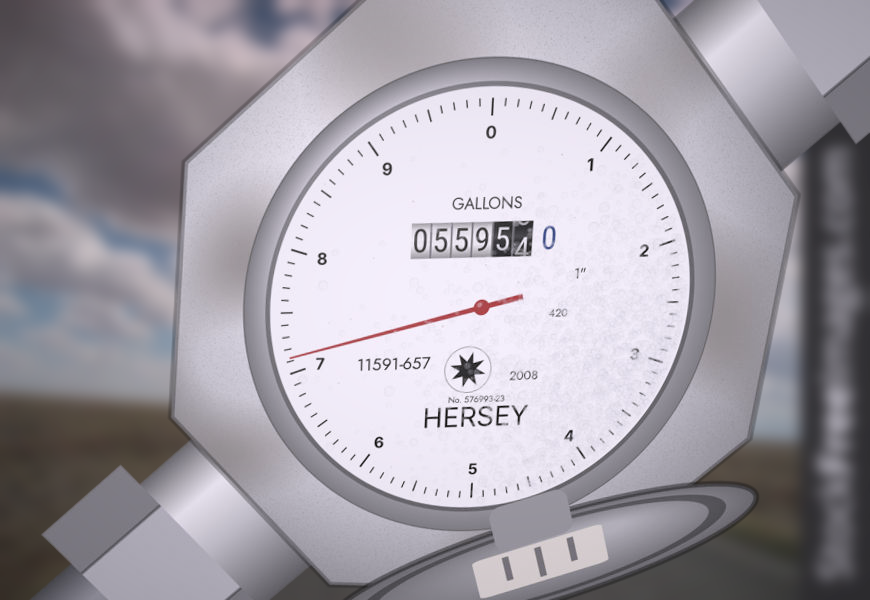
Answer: 559537.1 gal
